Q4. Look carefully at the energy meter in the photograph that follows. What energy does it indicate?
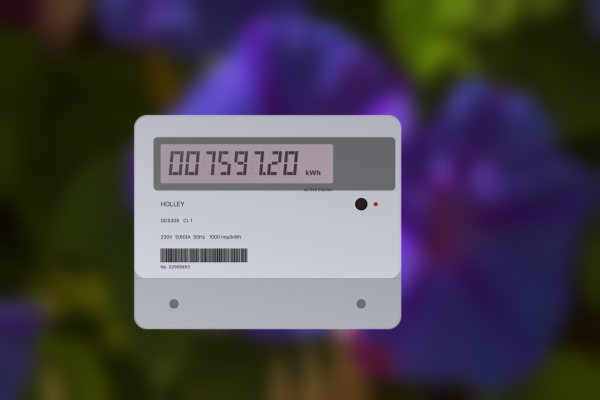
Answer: 7597.20 kWh
